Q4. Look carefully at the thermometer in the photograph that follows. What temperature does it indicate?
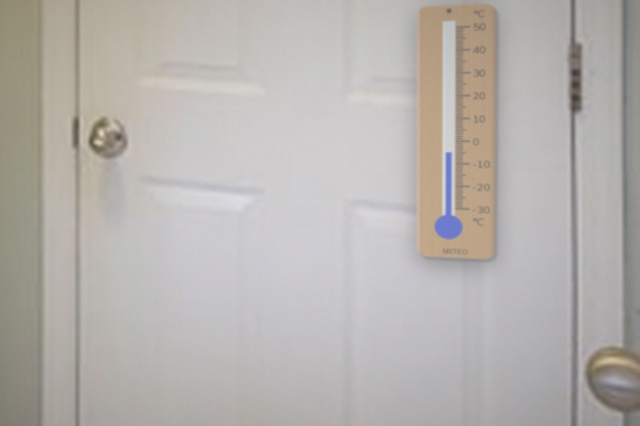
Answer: -5 °C
